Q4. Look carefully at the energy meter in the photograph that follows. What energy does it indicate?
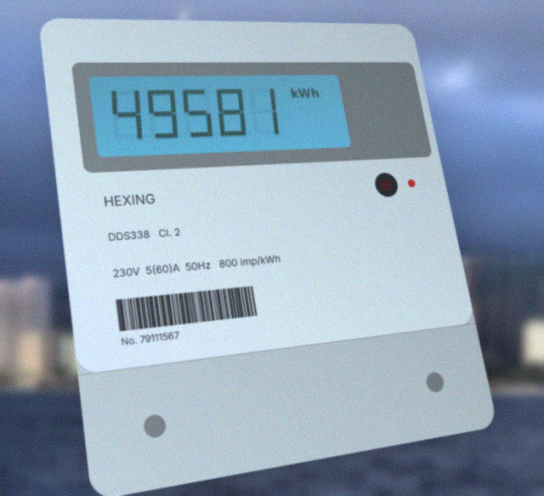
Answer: 49581 kWh
